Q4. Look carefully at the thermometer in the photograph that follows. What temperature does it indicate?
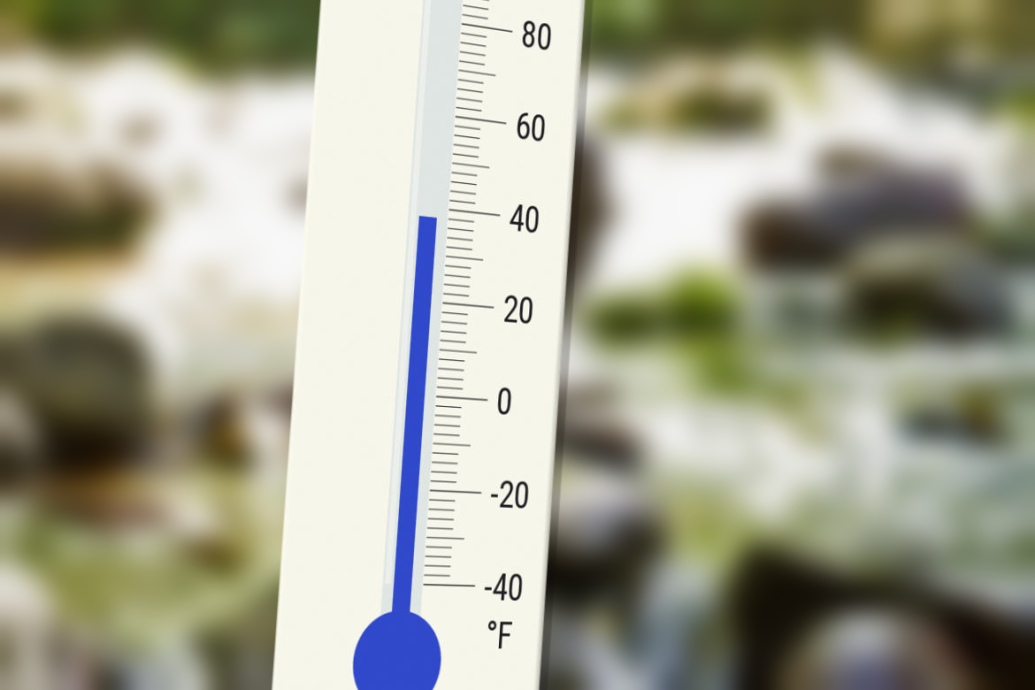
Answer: 38 °F
